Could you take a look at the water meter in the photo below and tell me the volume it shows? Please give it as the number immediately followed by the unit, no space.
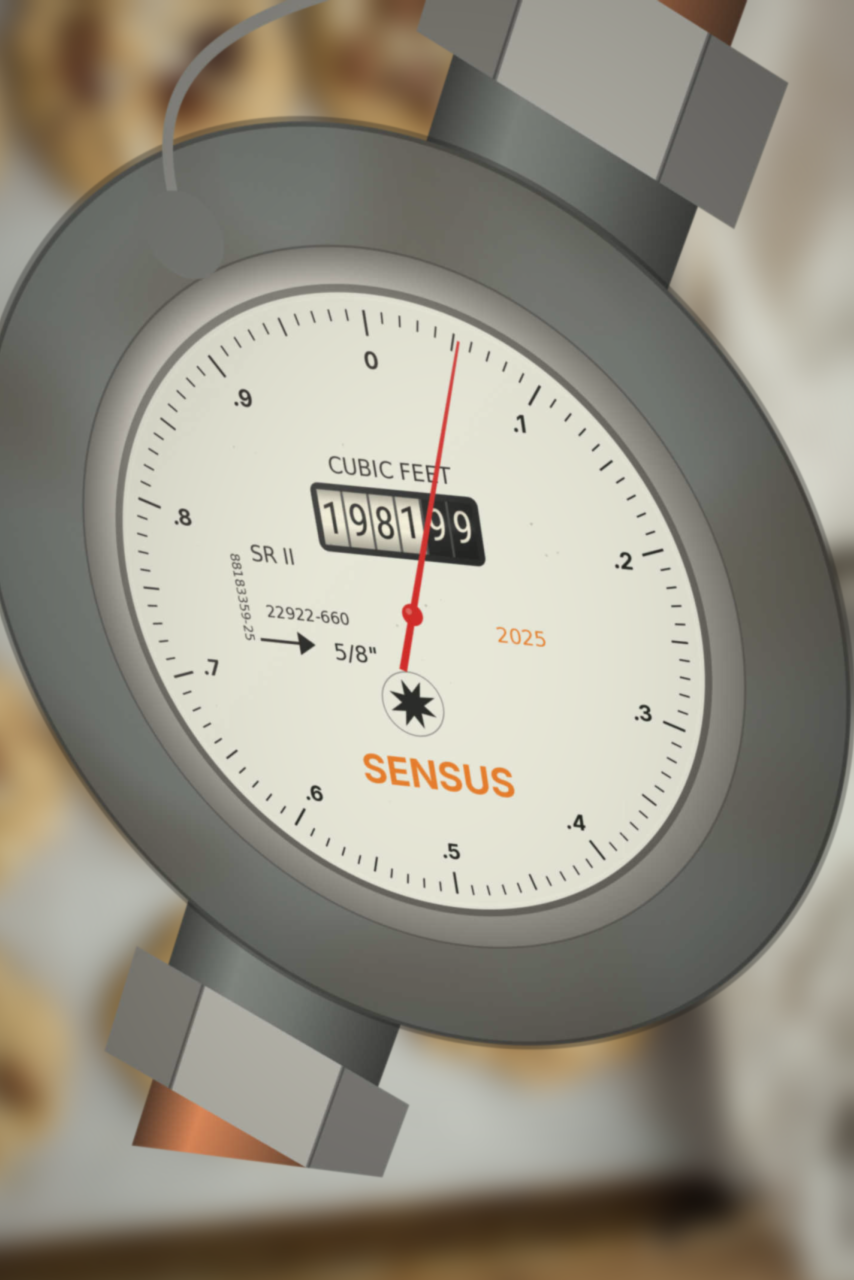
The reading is 198199.05ft³
